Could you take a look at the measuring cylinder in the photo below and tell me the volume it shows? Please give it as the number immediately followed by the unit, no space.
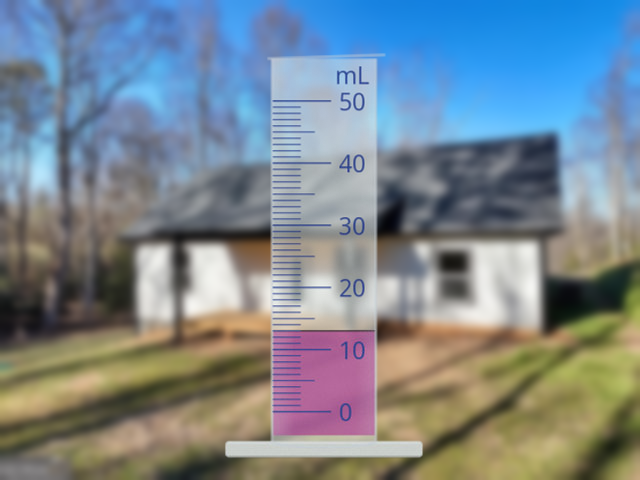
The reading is 13mL
